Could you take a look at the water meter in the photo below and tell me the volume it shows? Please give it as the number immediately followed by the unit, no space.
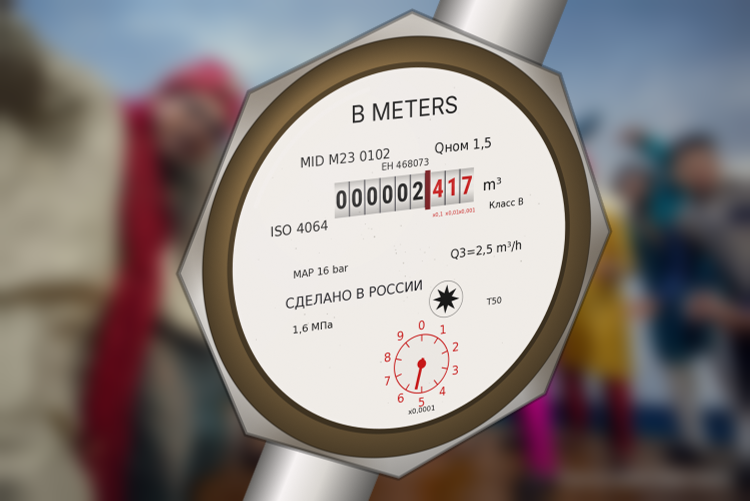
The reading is 2.4175m³
